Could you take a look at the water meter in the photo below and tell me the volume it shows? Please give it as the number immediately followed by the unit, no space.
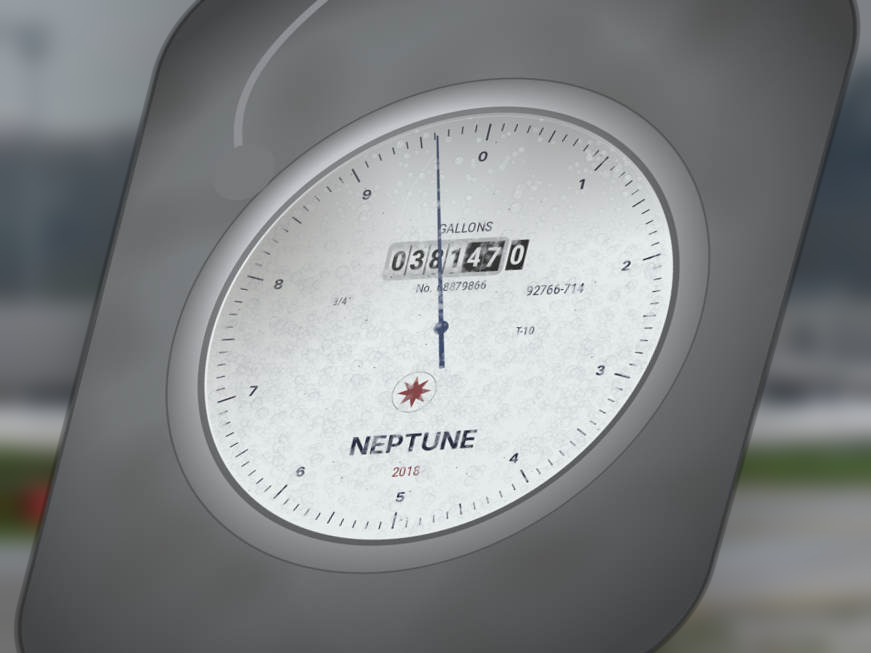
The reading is 381469.6gal
